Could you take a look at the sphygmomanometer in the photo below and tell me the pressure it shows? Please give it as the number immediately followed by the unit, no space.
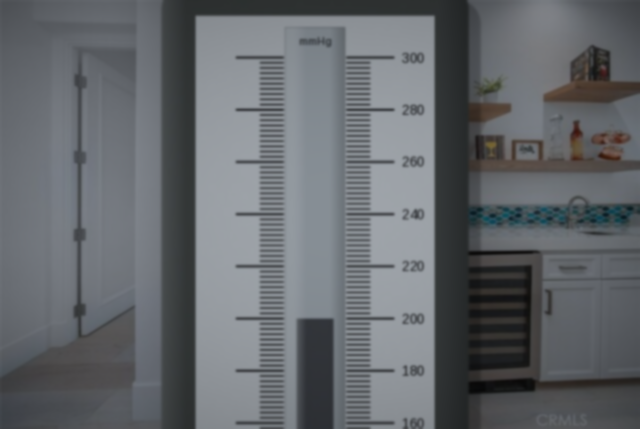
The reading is 200mmHg
